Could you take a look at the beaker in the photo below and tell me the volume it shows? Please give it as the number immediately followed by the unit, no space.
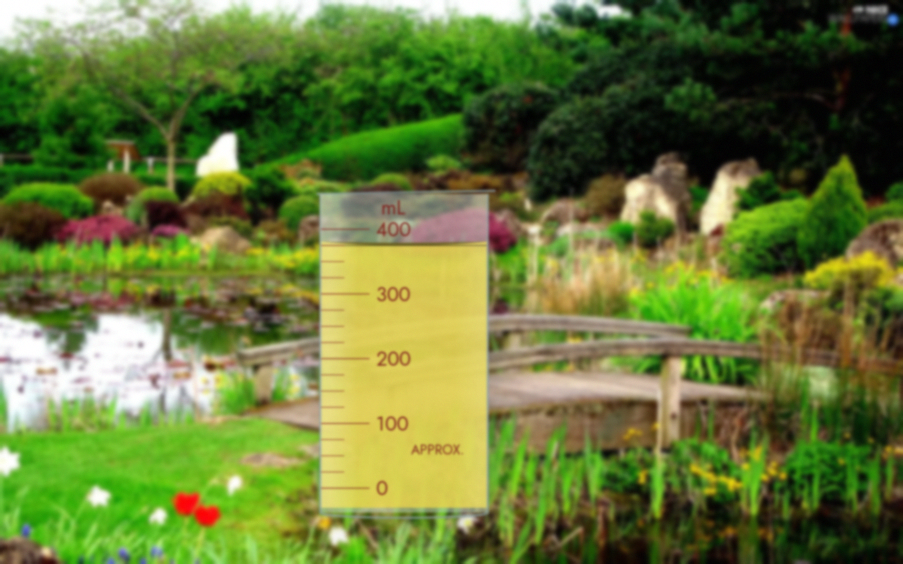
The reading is 375mL
